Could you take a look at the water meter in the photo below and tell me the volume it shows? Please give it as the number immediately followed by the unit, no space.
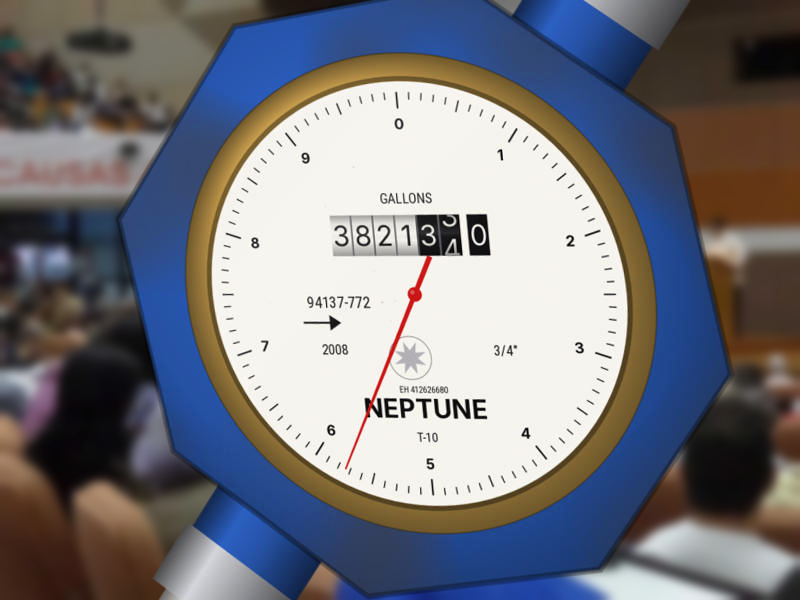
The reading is 3821335.7gal
